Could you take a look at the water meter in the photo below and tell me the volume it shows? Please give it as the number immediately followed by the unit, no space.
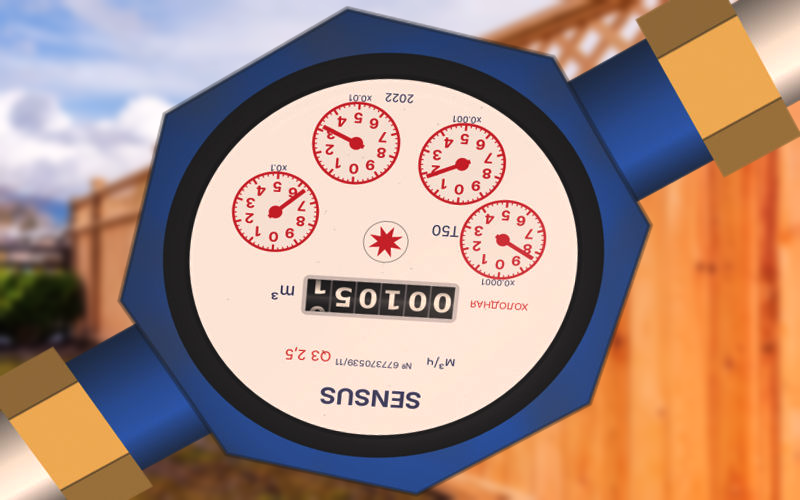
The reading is 1050.6318m³
